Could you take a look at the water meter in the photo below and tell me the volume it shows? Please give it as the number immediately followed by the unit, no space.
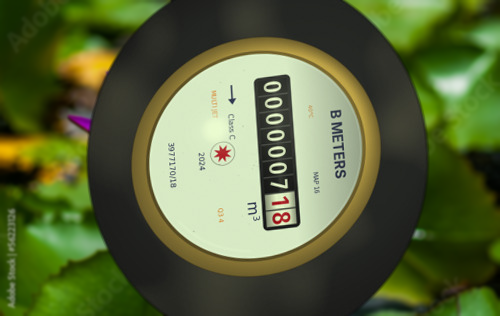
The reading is 7.18m³
